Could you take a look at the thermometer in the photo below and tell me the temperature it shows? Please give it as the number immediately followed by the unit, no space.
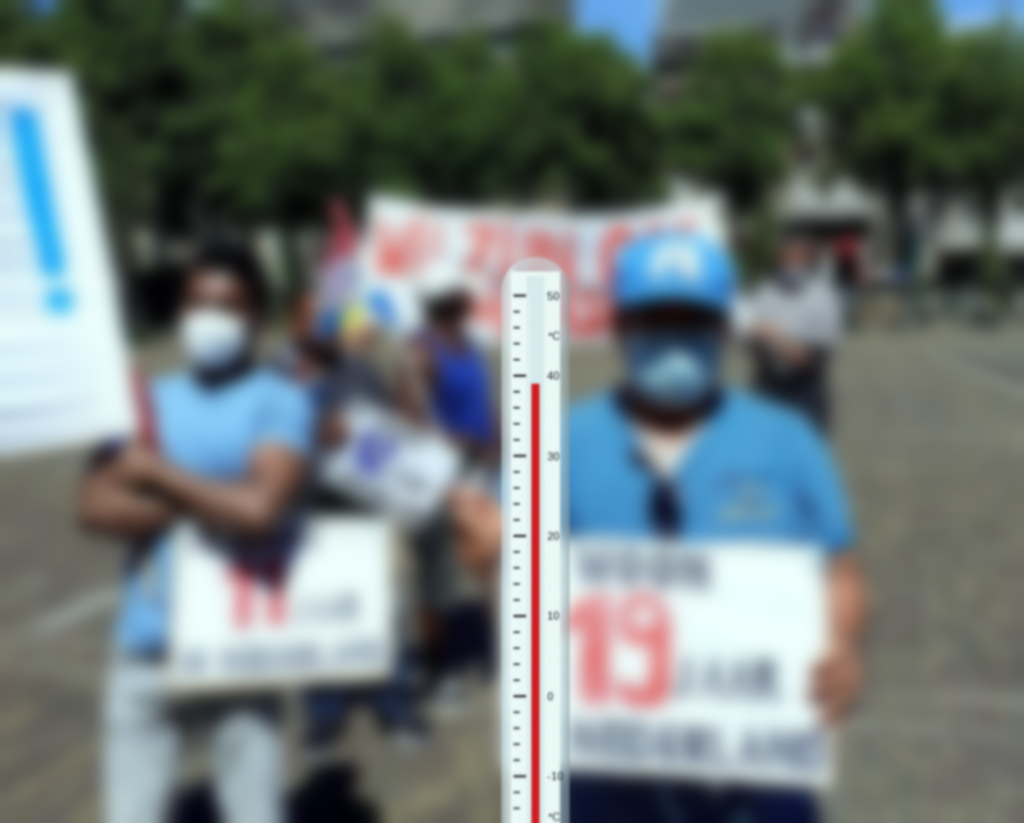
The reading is 39°C
